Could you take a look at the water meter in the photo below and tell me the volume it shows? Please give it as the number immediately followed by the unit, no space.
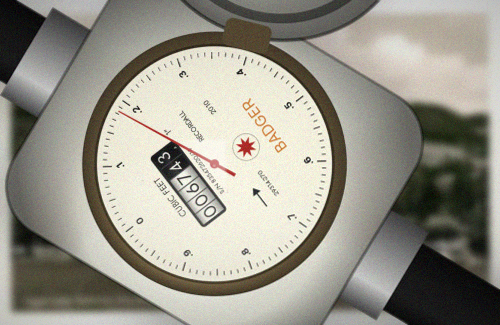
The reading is 6743.18ft³
